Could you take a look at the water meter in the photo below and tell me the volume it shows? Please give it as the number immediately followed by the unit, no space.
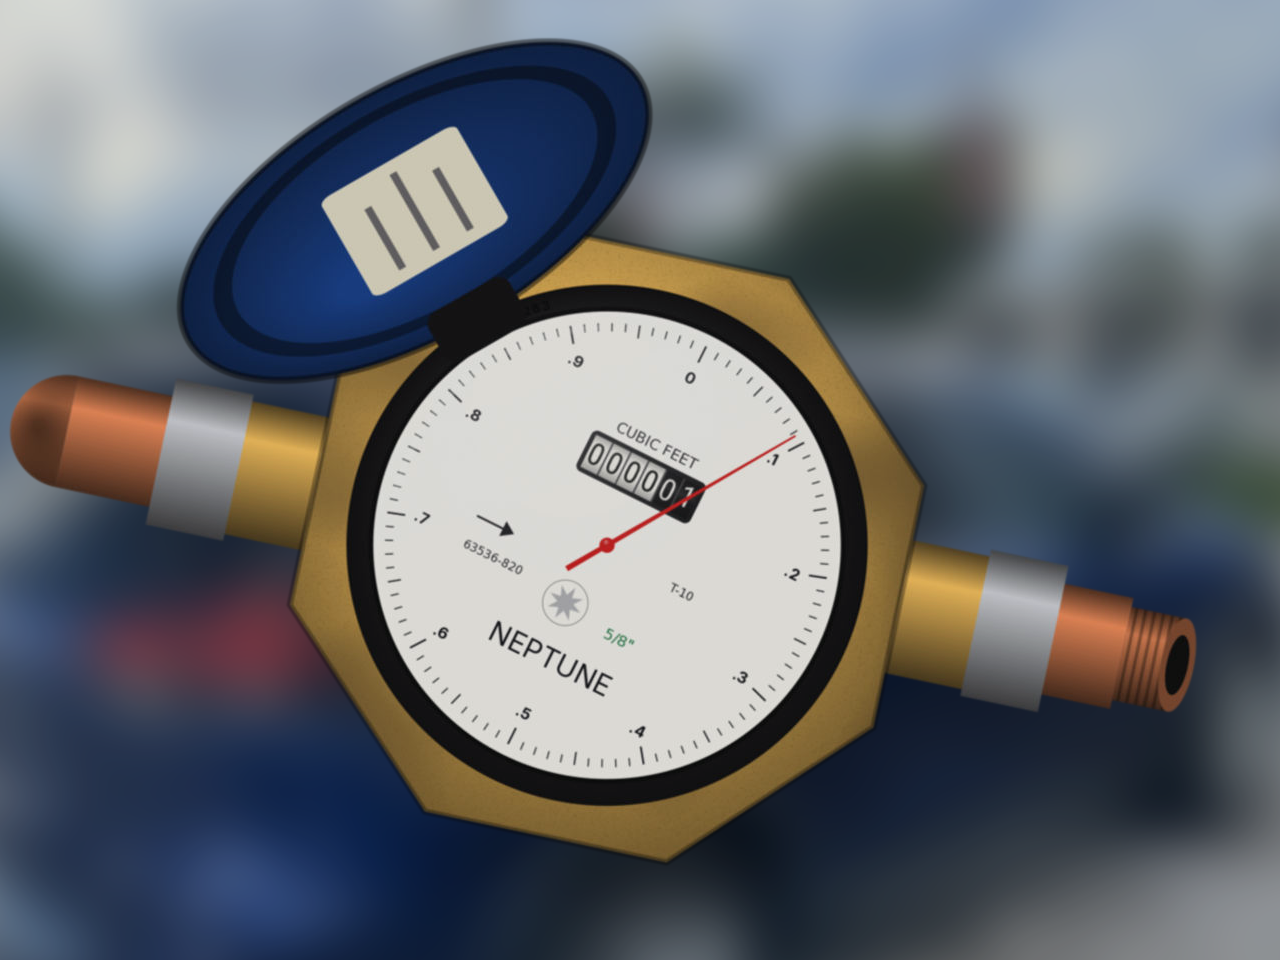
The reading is 1.09ft³
